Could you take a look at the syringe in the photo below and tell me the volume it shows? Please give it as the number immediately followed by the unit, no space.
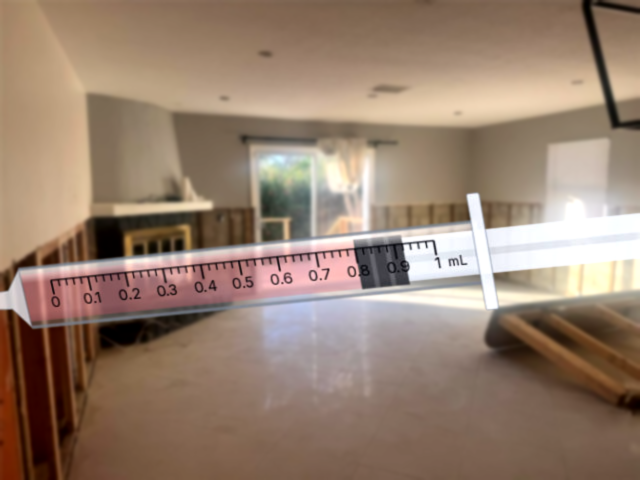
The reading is 0.8mL
